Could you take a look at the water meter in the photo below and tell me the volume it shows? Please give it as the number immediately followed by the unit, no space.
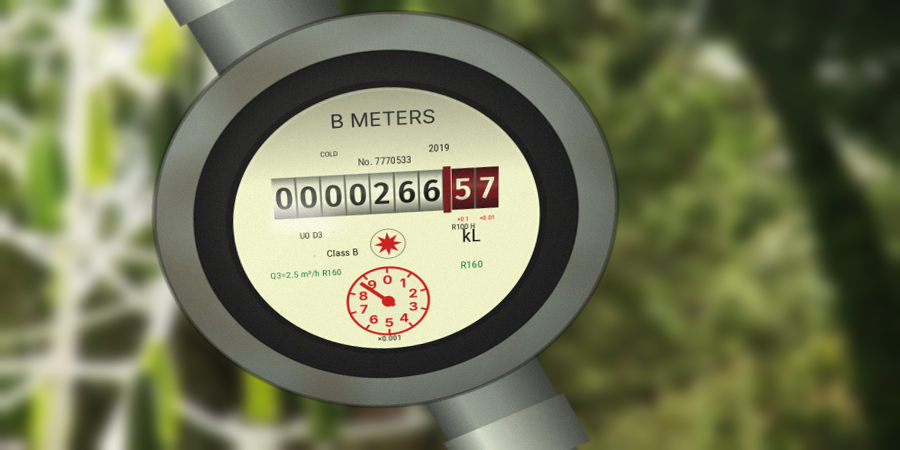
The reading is 266.578kL
